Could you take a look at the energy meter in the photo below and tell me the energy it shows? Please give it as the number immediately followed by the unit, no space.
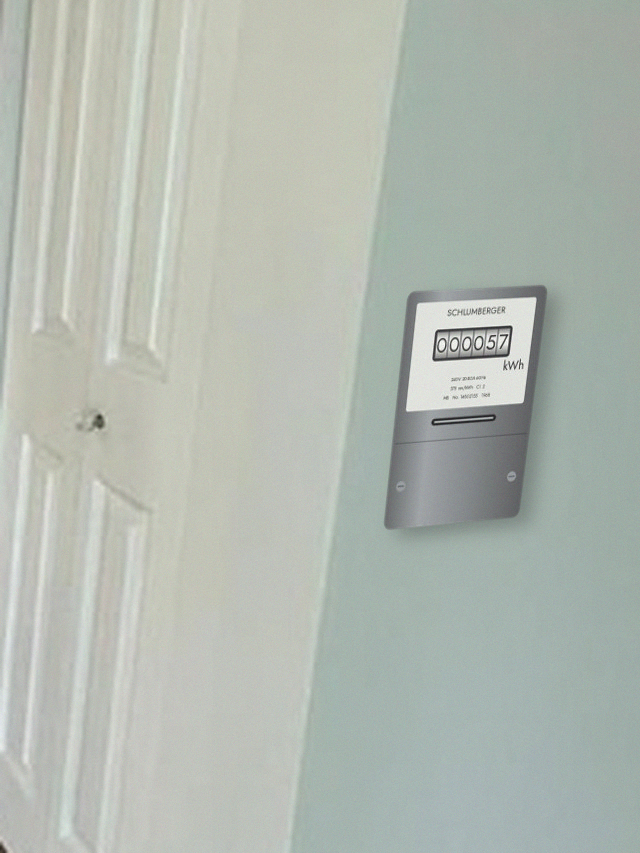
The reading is 57kWh
